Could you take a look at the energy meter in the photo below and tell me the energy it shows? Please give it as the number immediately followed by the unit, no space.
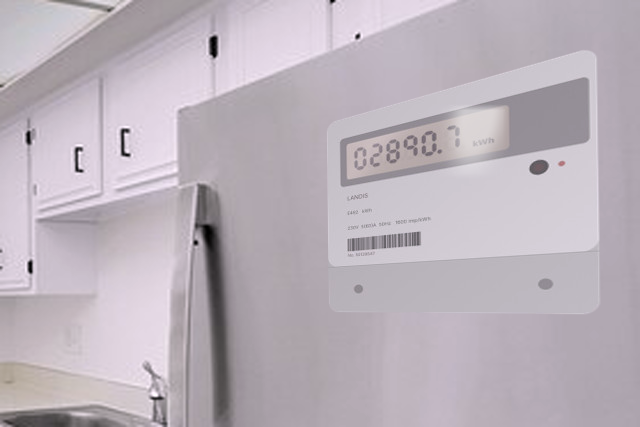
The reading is 2890.7kWh
